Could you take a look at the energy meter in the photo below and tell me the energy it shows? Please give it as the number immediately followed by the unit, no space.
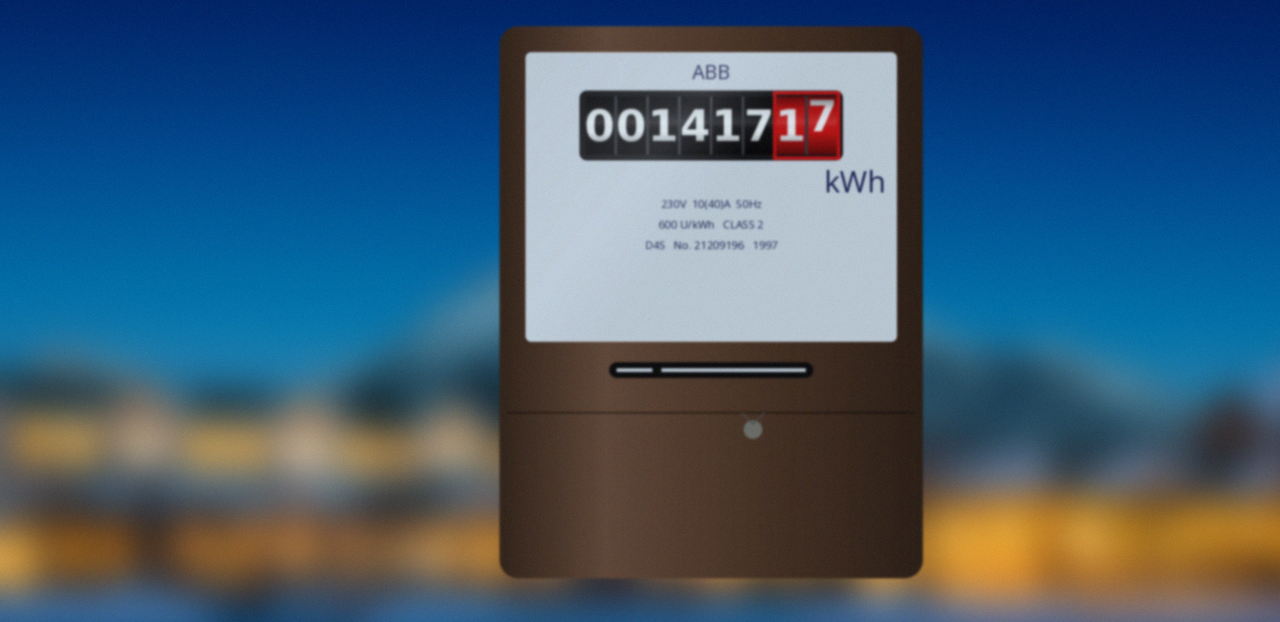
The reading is 1417.17kWh
